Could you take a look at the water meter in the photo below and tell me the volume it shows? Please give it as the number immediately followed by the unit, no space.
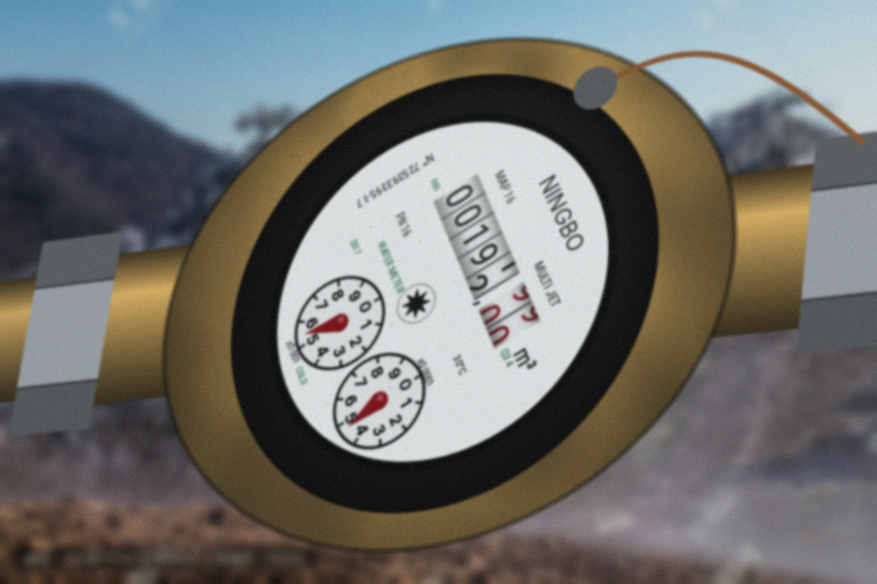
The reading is 191.9954m³
